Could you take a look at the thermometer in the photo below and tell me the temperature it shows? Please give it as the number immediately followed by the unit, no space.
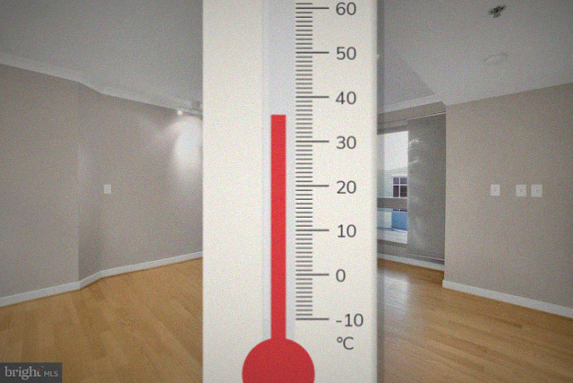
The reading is 36°C
